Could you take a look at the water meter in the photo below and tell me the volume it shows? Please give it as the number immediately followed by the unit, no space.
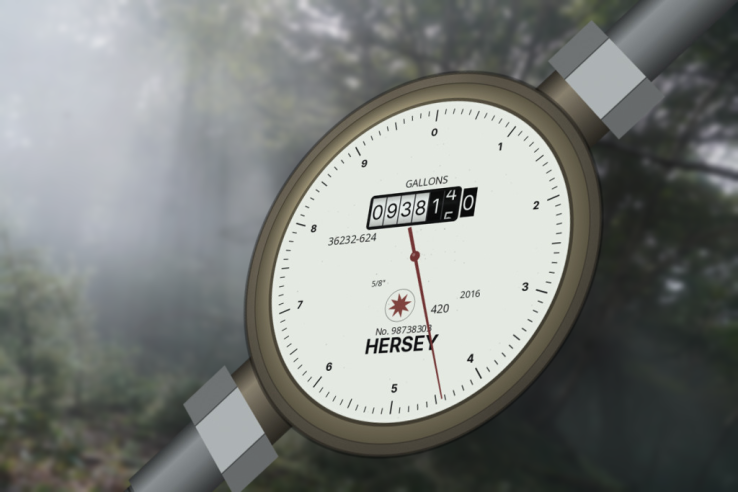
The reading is 938144.4gal
